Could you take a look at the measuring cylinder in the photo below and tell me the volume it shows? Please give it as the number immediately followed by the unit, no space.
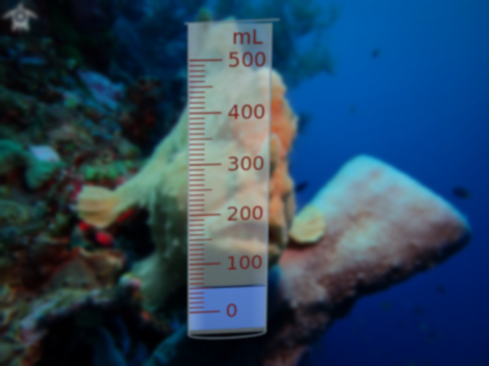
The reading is 50mL
